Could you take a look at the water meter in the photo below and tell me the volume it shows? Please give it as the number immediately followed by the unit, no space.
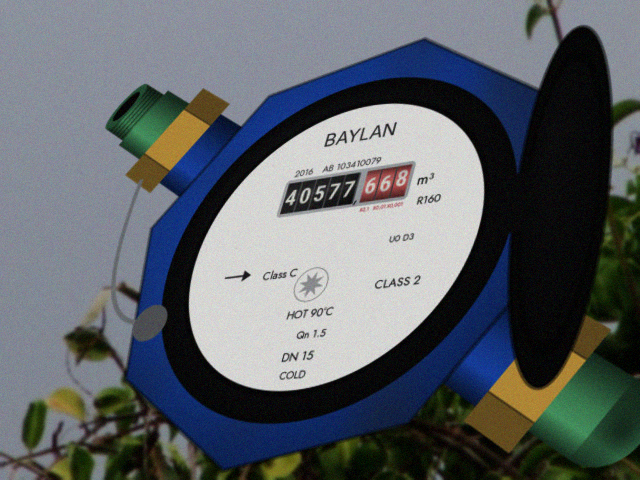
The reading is 40577.668m³
